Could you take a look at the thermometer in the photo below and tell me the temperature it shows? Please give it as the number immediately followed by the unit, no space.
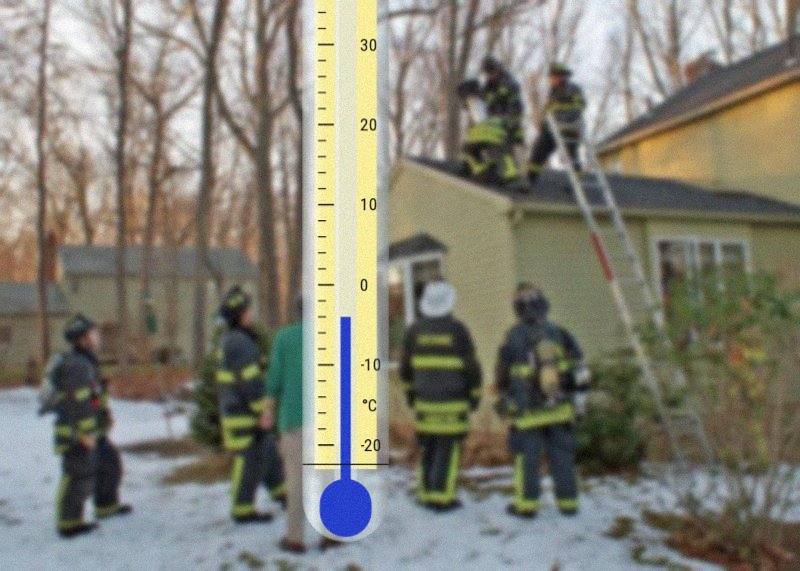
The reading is -4°C
